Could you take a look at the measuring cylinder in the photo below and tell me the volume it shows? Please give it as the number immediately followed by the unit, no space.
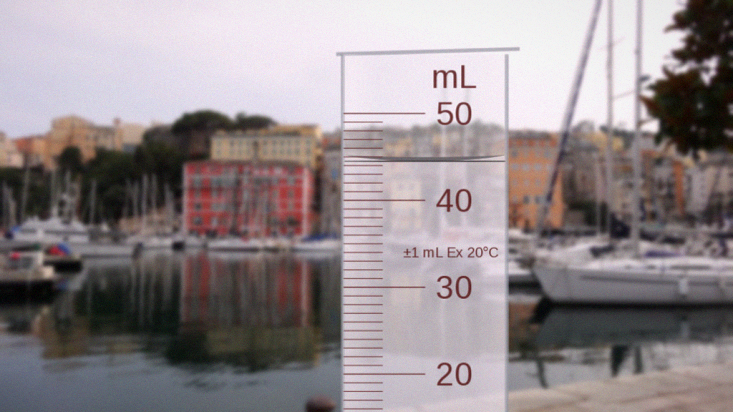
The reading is 44.5mL
